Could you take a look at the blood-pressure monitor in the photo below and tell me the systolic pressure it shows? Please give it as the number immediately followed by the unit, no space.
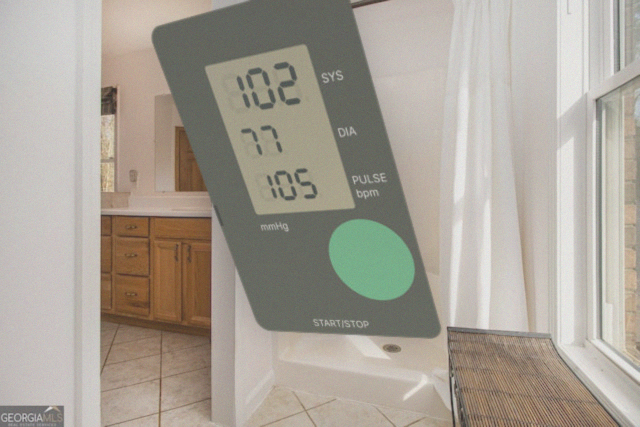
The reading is 102mmHg
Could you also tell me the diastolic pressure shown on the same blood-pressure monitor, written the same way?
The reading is 77mmHg
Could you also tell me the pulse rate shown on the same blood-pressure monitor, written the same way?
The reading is 105bpm
